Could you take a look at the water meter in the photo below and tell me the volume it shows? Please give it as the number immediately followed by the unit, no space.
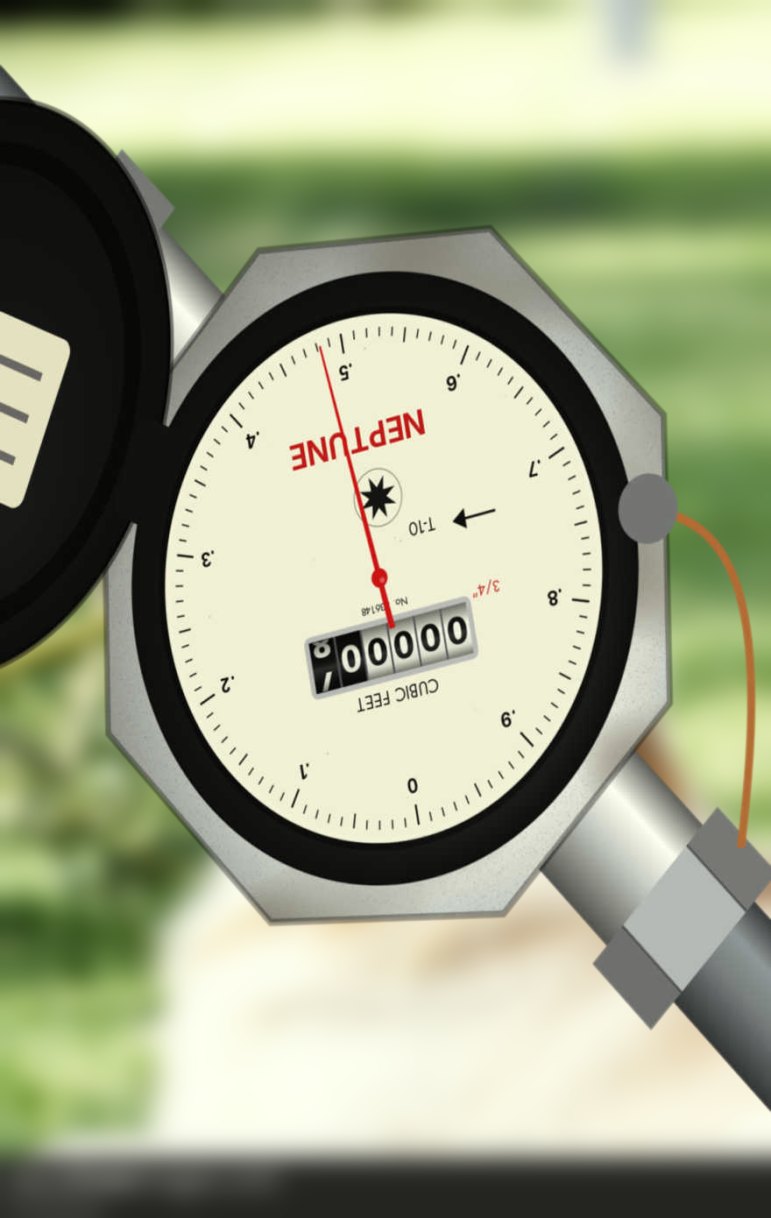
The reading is 7.48ft³
